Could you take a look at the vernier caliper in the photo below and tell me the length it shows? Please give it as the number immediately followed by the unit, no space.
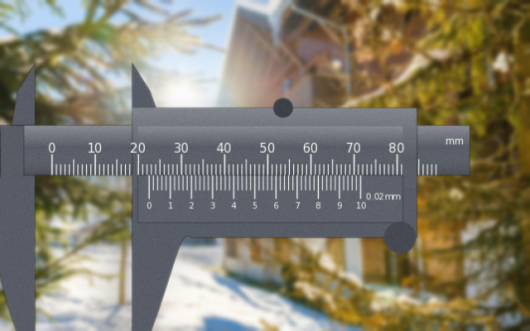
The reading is 22.5mm
